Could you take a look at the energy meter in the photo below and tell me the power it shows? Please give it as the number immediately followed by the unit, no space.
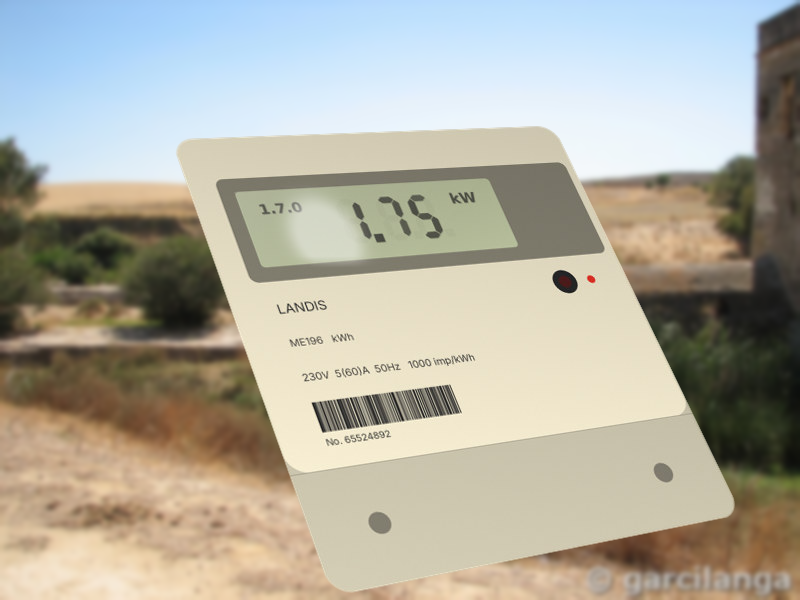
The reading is 1.75kW
